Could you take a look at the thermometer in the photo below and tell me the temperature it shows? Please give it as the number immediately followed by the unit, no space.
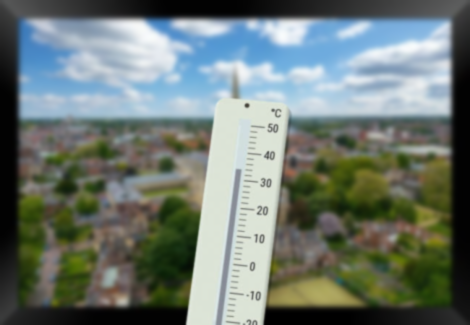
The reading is 34°C
